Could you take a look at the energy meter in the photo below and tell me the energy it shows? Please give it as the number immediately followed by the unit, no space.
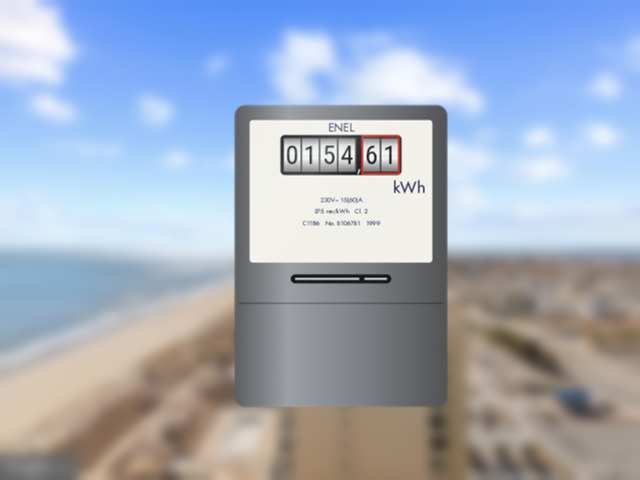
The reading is 154.61kWh
